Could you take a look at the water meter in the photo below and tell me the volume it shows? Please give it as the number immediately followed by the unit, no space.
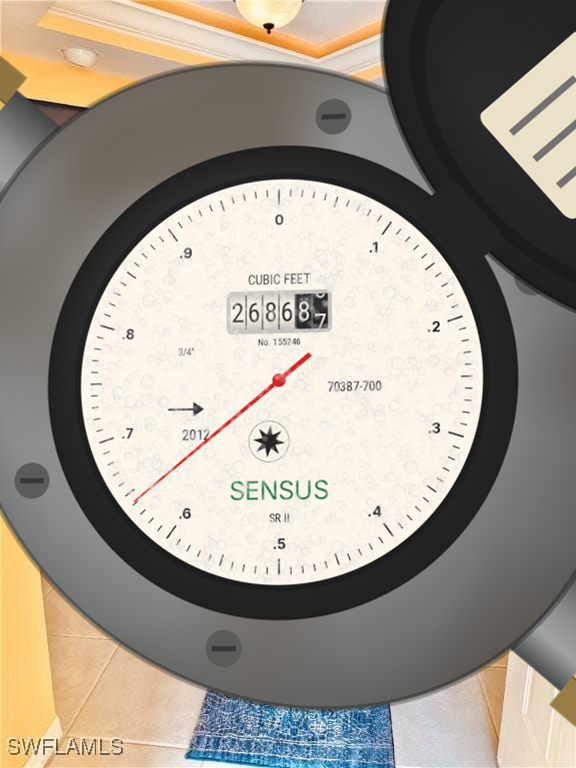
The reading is 268686.64ft³
